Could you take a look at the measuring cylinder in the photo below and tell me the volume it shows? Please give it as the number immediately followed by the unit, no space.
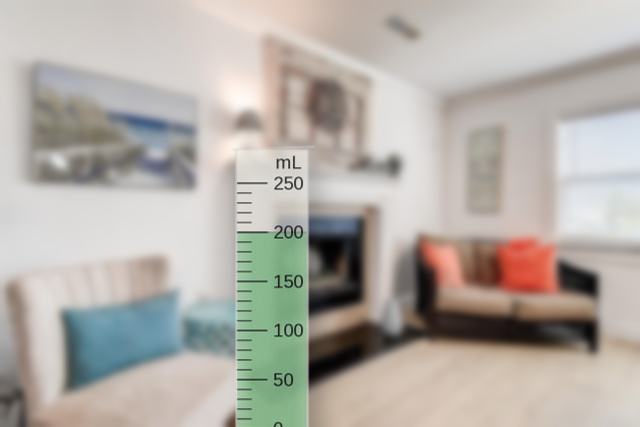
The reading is 200mL
